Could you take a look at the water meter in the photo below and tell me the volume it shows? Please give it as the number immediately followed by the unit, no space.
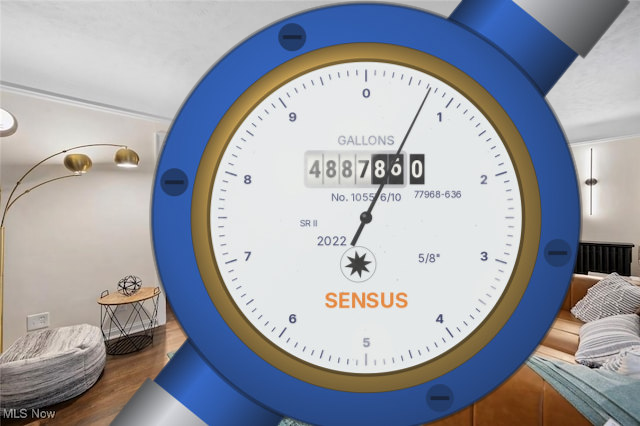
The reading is 4887860.7gal
